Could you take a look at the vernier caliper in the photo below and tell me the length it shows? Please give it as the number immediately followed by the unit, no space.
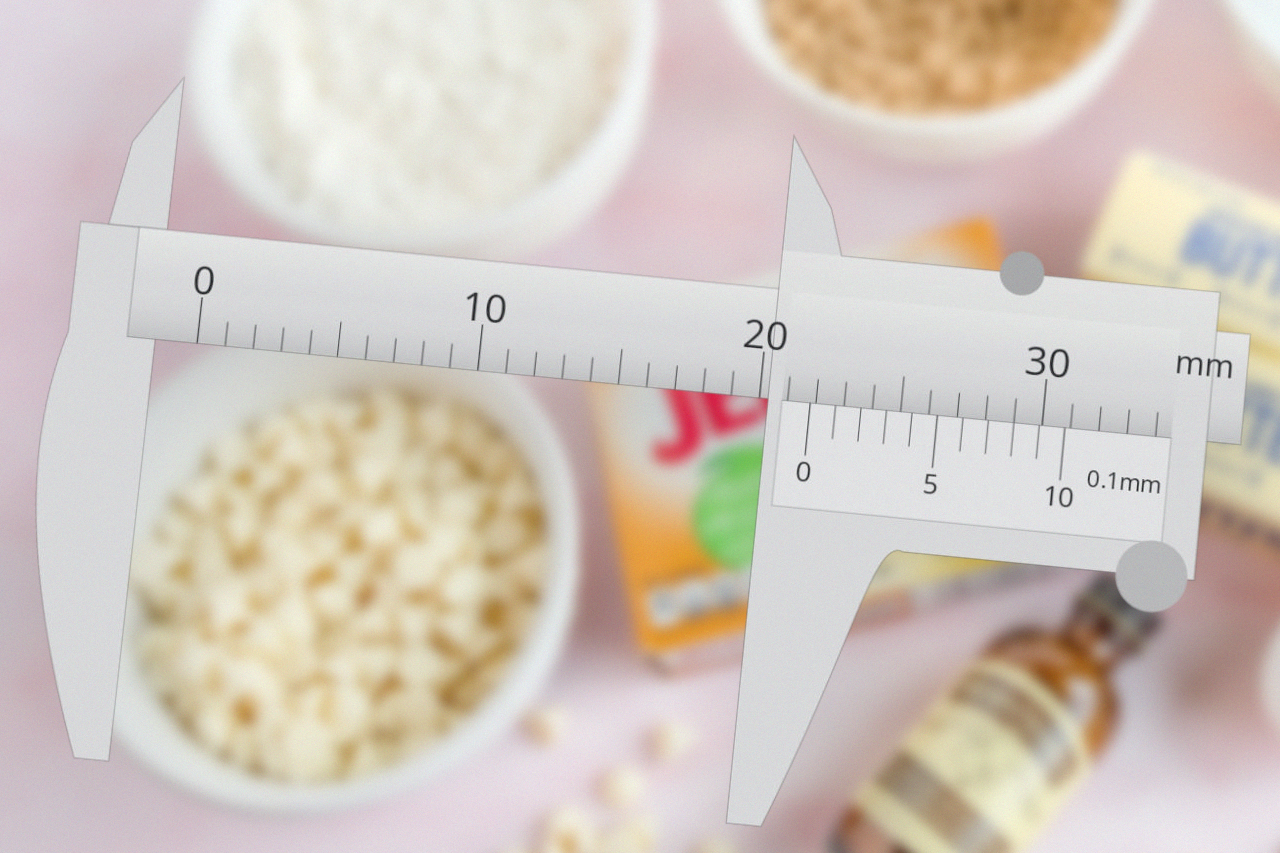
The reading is 21.8mm
